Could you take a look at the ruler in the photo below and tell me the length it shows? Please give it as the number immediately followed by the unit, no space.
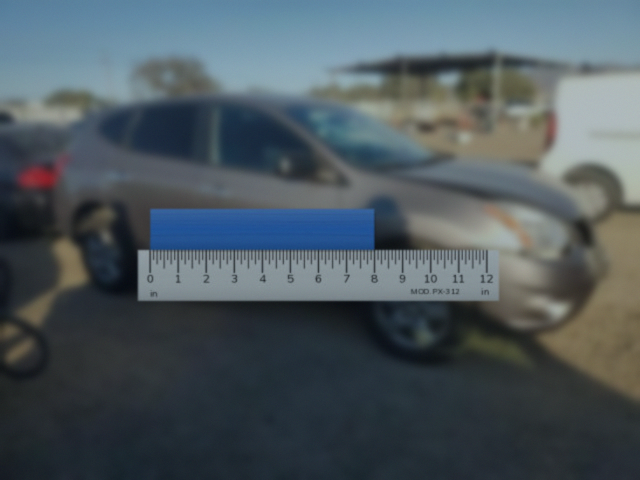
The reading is 8in
